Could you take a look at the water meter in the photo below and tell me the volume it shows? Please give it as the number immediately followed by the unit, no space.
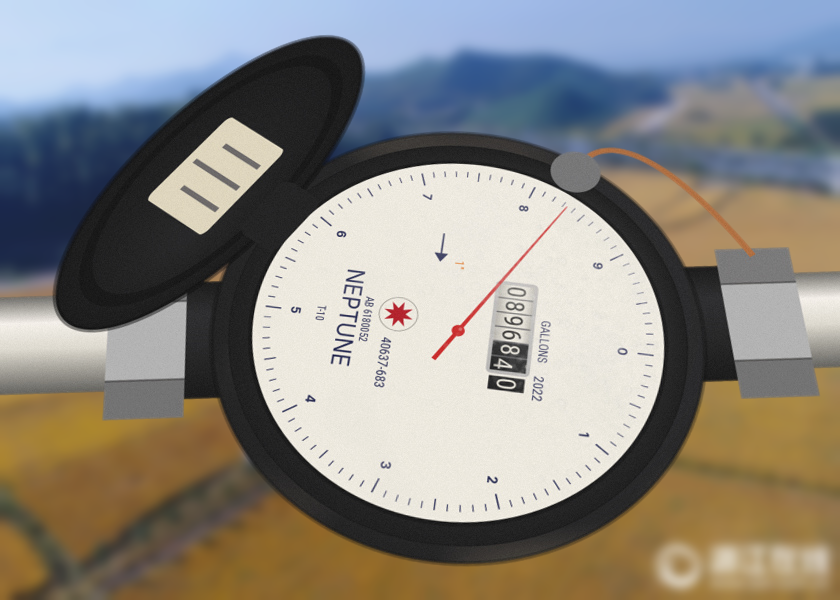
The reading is 896838.3gal
